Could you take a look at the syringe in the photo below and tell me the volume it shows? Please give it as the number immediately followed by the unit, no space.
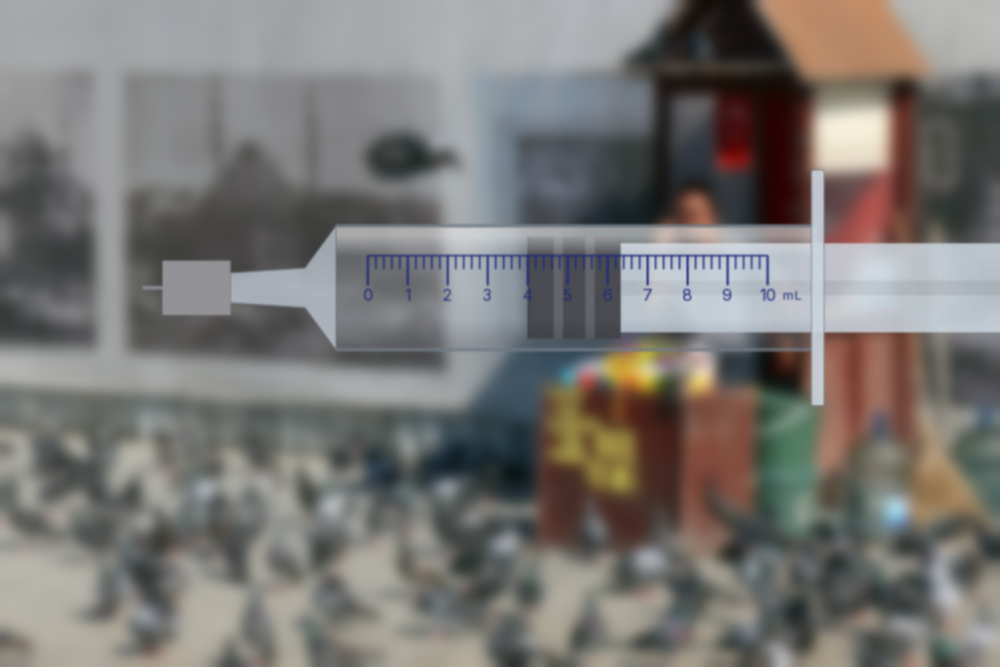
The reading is 4mL
